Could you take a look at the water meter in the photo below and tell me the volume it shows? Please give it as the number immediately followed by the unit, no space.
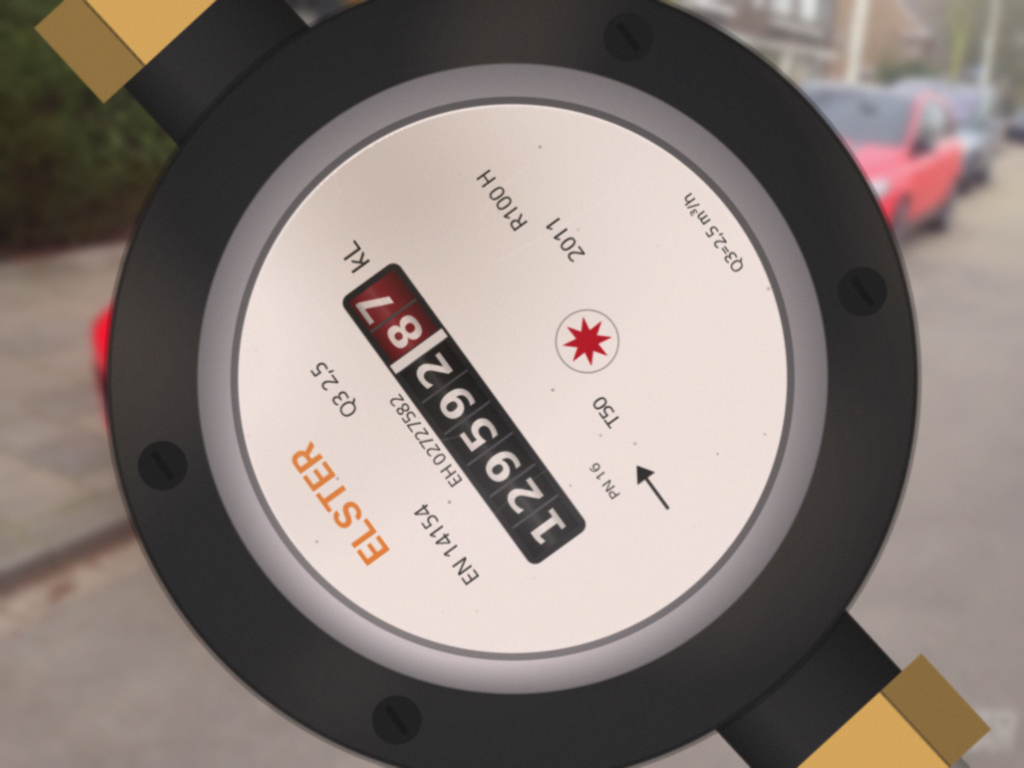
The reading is 129592.87kL
